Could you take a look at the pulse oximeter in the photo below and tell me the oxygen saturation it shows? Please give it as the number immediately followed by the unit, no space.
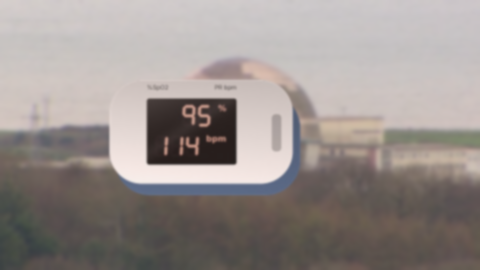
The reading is 95%
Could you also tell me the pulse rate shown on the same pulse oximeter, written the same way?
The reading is 114bpm
